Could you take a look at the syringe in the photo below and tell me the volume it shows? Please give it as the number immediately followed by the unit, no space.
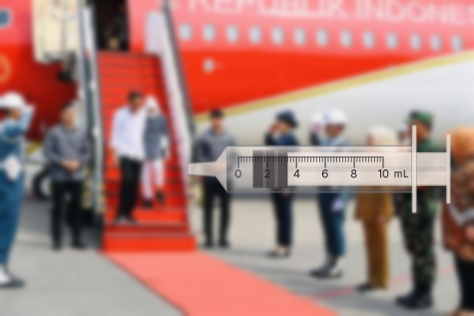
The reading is 1mL
